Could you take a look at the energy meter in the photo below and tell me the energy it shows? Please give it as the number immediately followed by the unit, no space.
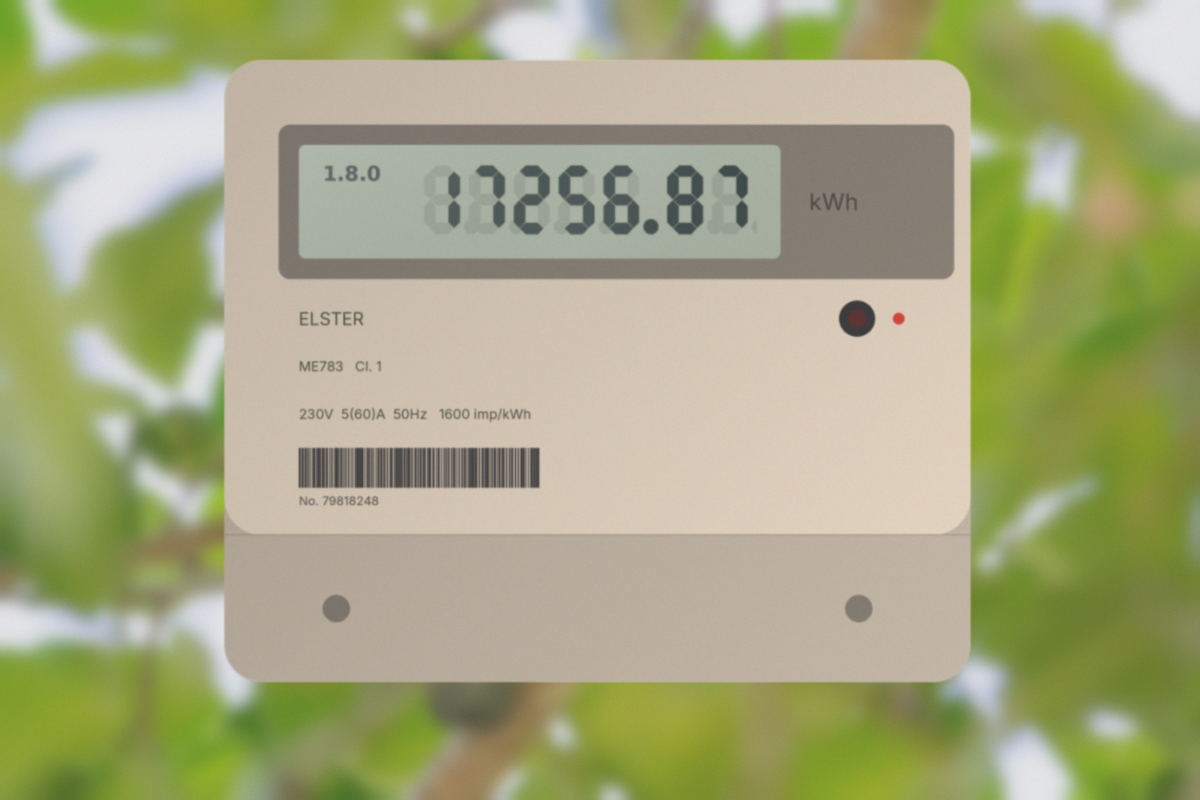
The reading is 17256.87kWh
